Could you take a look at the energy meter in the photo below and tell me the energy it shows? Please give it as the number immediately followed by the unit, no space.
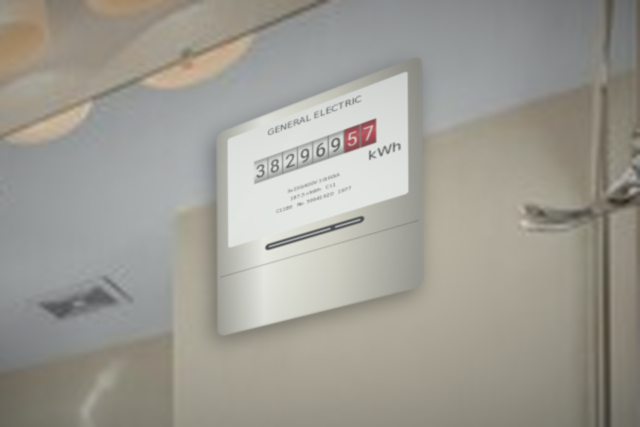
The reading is 382969.57kWh
